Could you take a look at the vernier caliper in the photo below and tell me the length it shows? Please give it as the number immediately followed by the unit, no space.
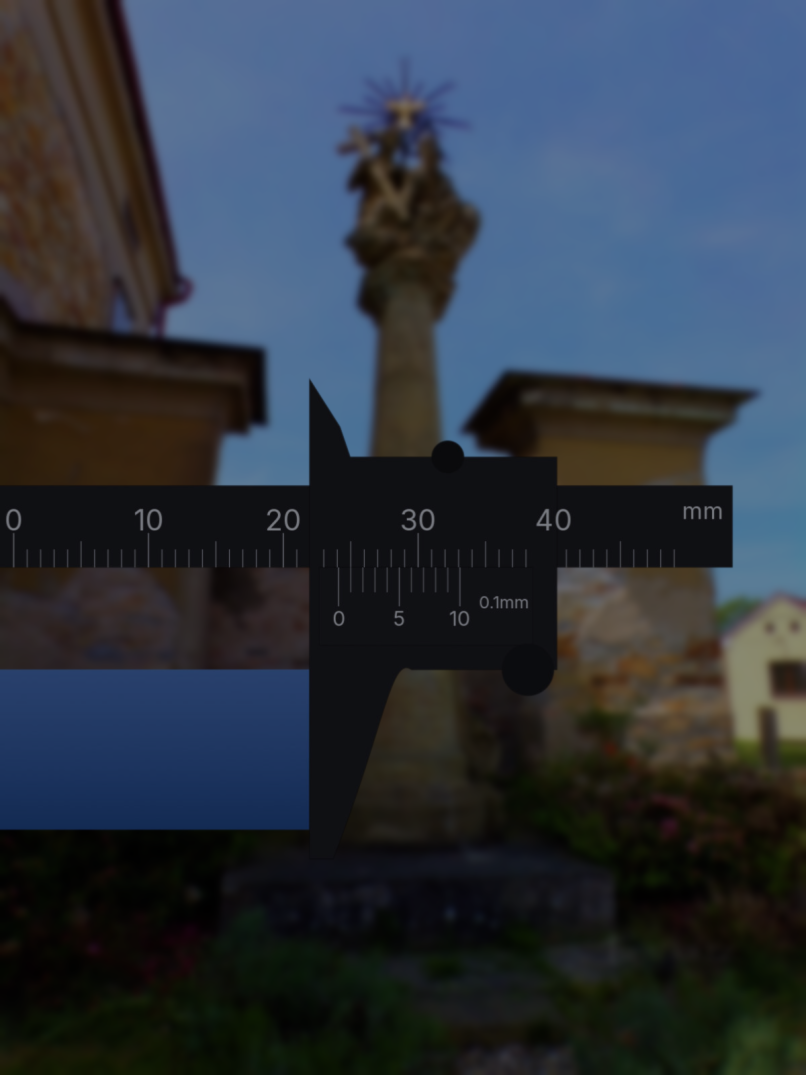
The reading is 24.1mm
